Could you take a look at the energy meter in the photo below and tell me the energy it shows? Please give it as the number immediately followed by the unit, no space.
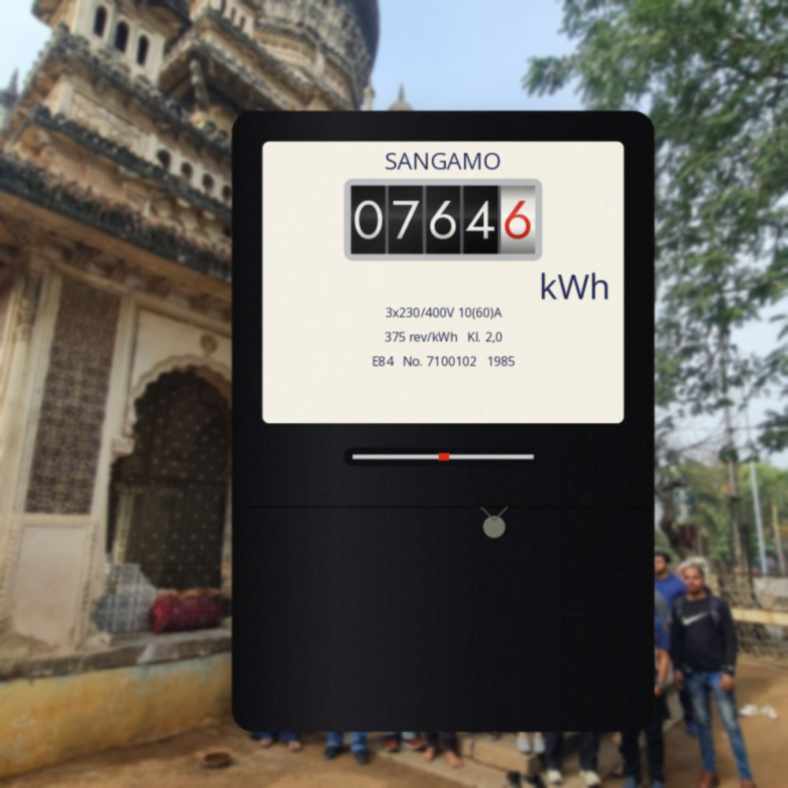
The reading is 764.6kWh
